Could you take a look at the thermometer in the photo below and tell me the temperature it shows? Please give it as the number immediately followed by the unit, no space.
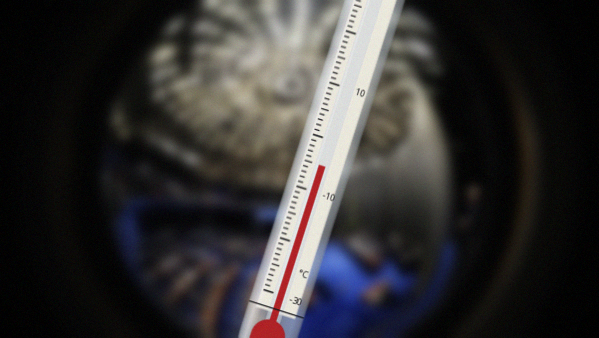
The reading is -5°C
